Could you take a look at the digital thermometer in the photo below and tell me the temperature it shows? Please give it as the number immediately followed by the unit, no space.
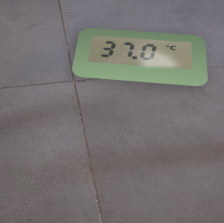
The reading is 37.0°C
